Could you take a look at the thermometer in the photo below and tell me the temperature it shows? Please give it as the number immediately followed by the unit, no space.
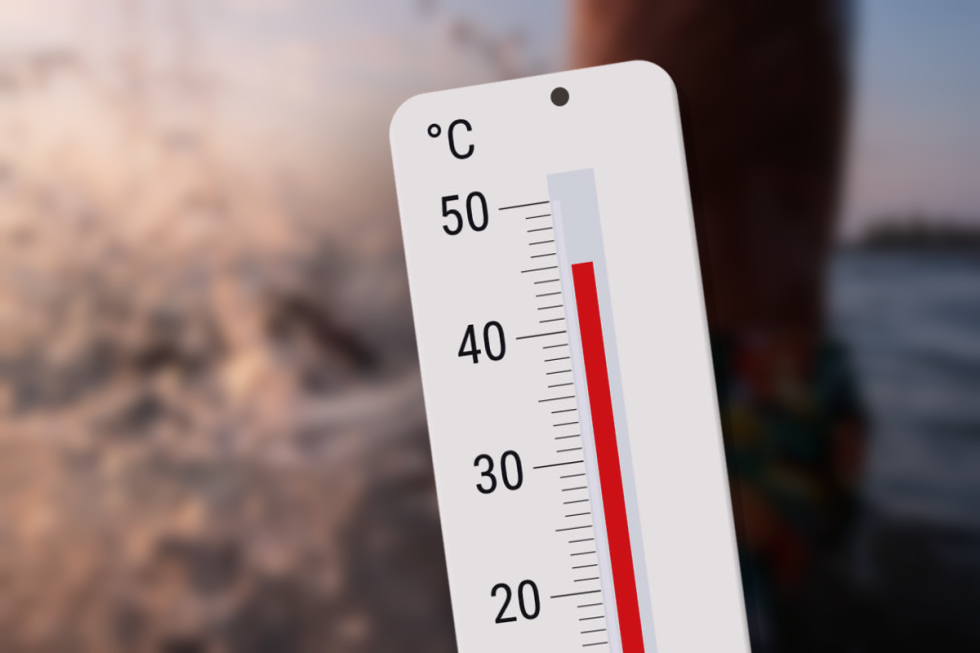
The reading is 45°C
